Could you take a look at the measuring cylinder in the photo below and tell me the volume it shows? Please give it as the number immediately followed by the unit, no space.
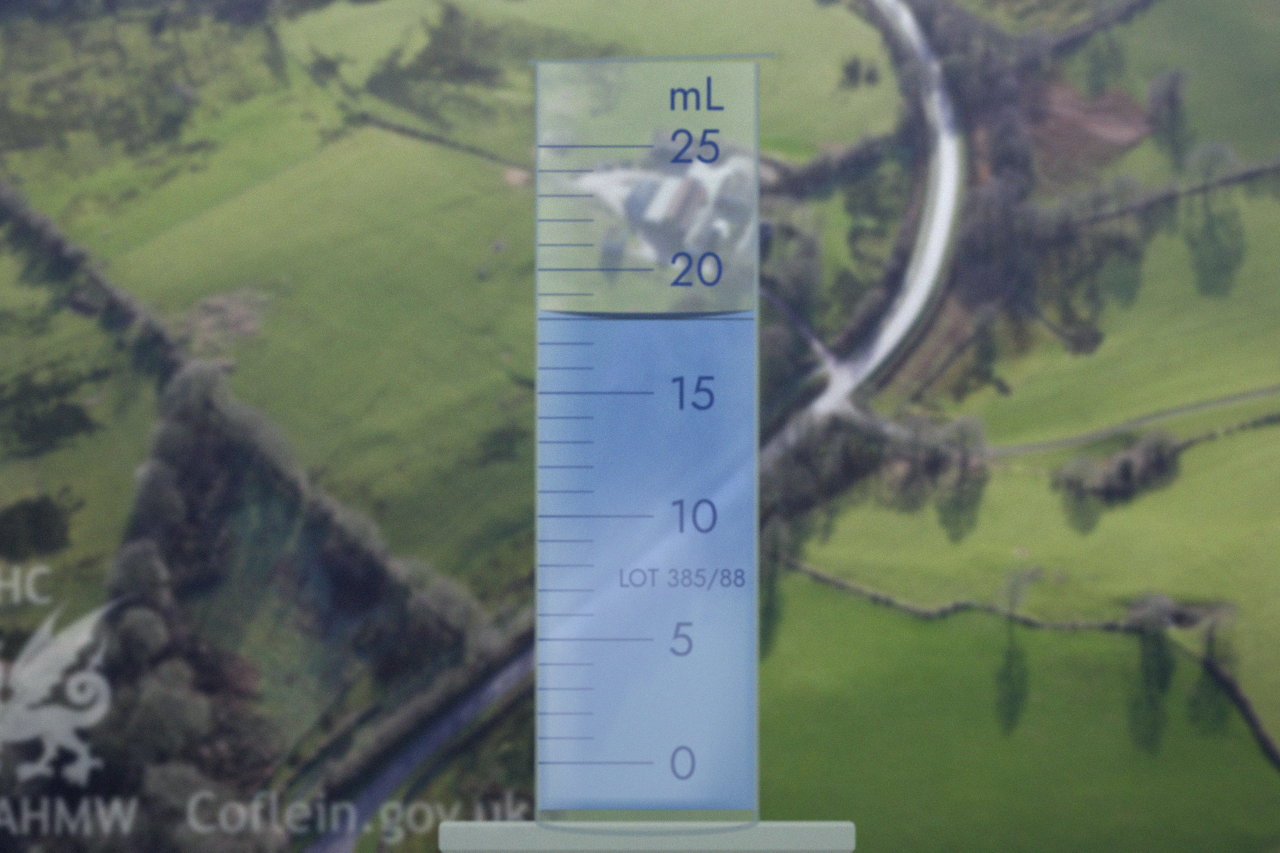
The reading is 18mL
